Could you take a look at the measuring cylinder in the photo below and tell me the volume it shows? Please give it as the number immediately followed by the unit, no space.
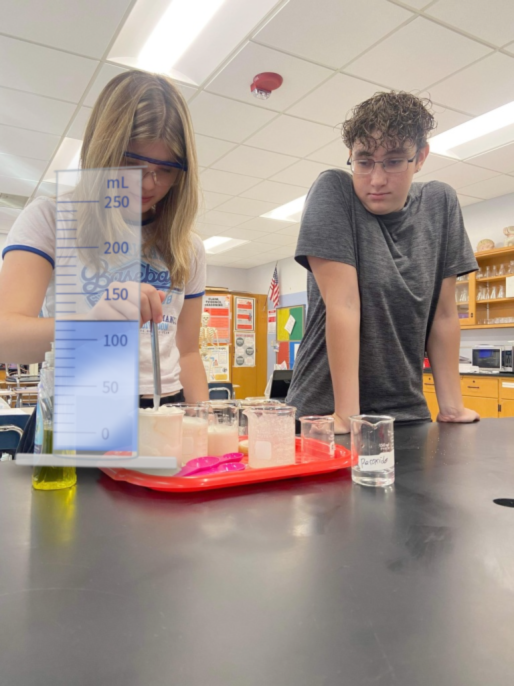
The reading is 120mL
